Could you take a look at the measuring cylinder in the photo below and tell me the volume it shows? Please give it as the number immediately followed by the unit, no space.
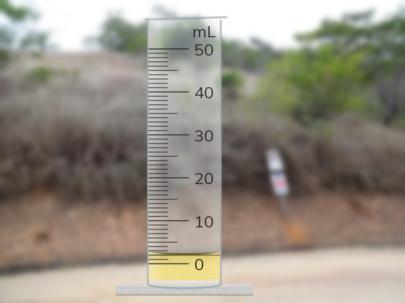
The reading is 2mL
